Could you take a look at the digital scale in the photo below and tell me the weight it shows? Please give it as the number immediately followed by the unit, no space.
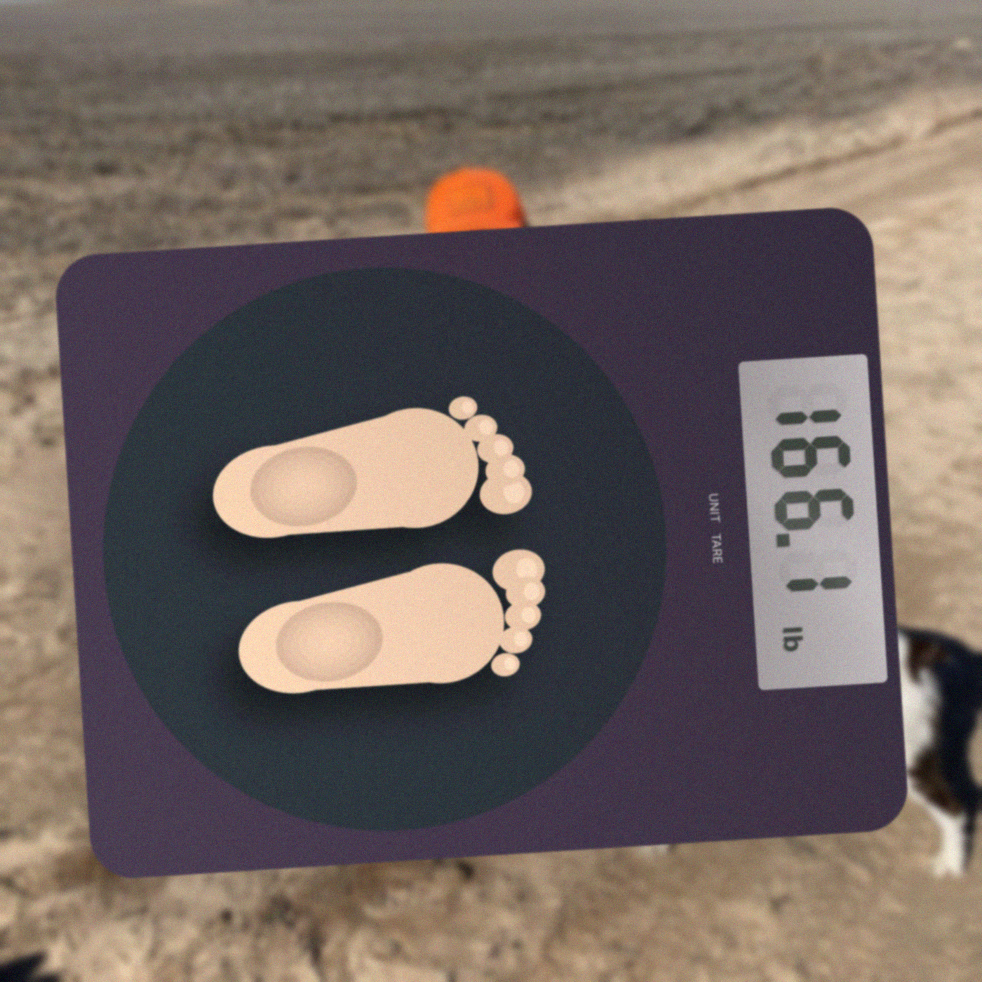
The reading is 166.1lb
